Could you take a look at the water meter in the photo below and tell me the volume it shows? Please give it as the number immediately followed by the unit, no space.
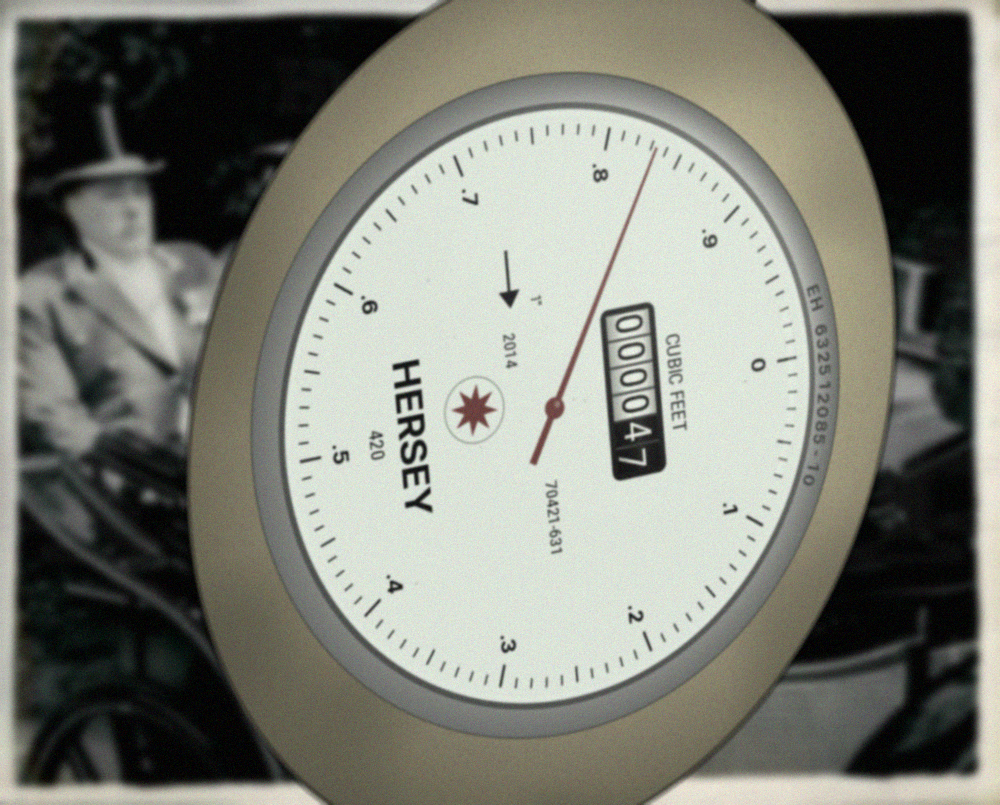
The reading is 46.83ft³
